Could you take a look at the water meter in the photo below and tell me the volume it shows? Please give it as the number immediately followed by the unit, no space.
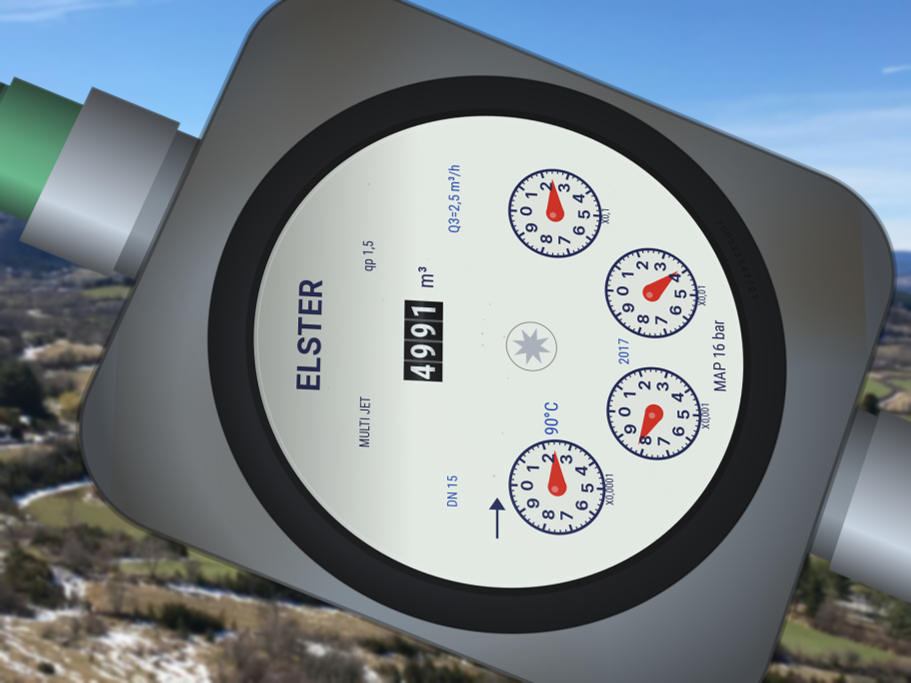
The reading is 4991.2382m³
